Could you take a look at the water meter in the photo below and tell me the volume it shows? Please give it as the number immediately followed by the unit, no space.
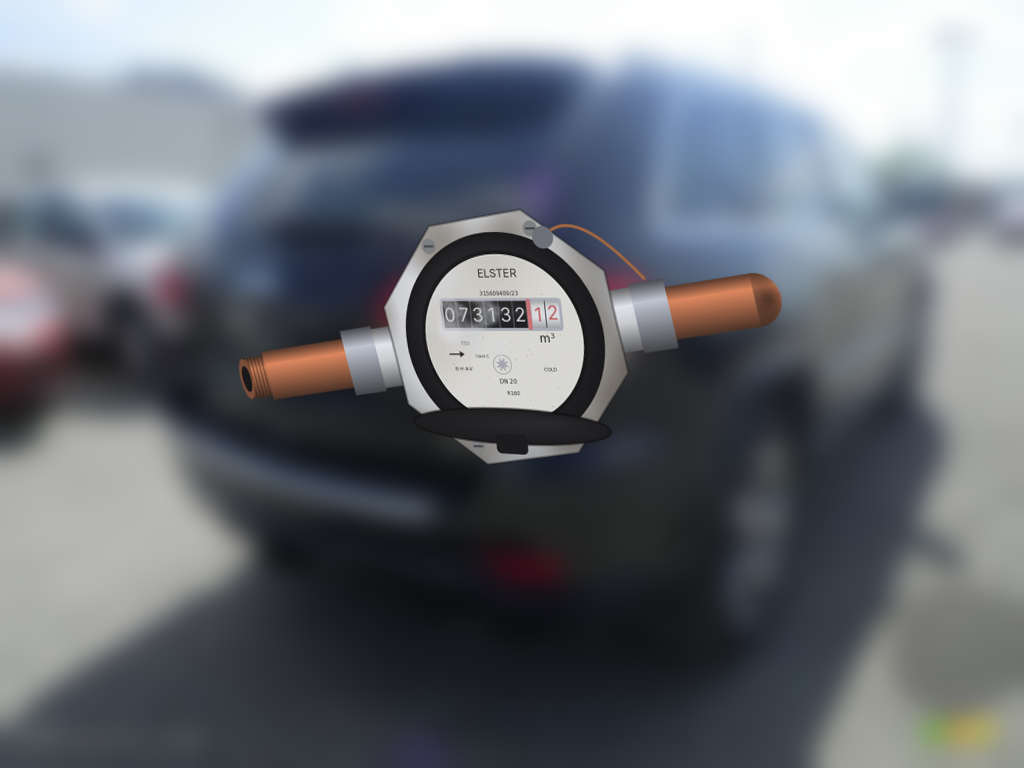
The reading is 73132.12m³
